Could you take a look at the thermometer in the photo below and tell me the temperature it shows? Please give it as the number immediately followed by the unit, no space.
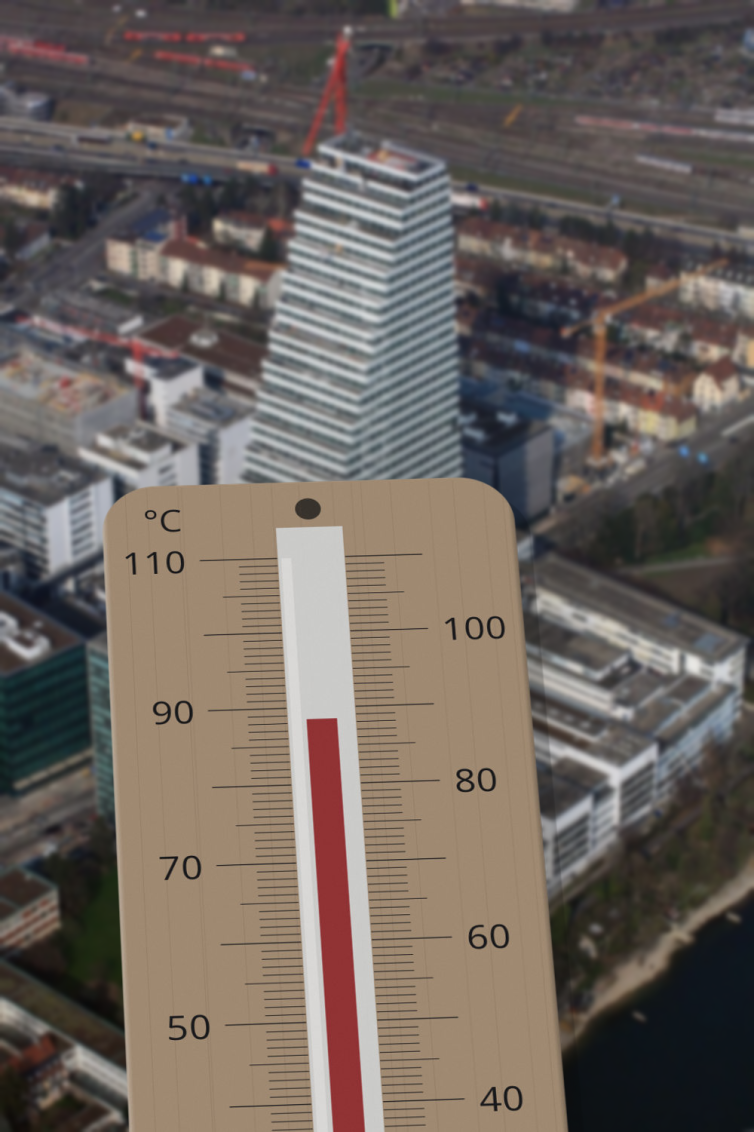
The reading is 88.5°C
